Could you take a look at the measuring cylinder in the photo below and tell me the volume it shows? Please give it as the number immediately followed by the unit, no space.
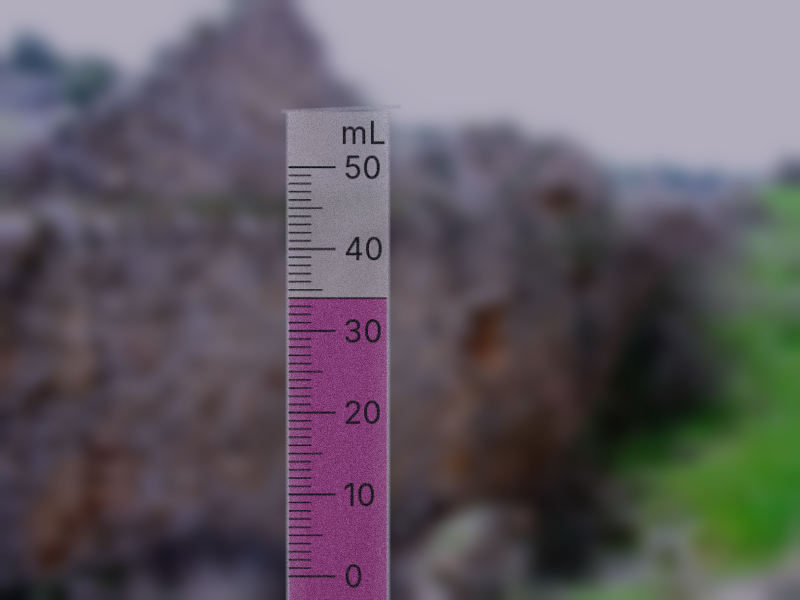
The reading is 34mL
